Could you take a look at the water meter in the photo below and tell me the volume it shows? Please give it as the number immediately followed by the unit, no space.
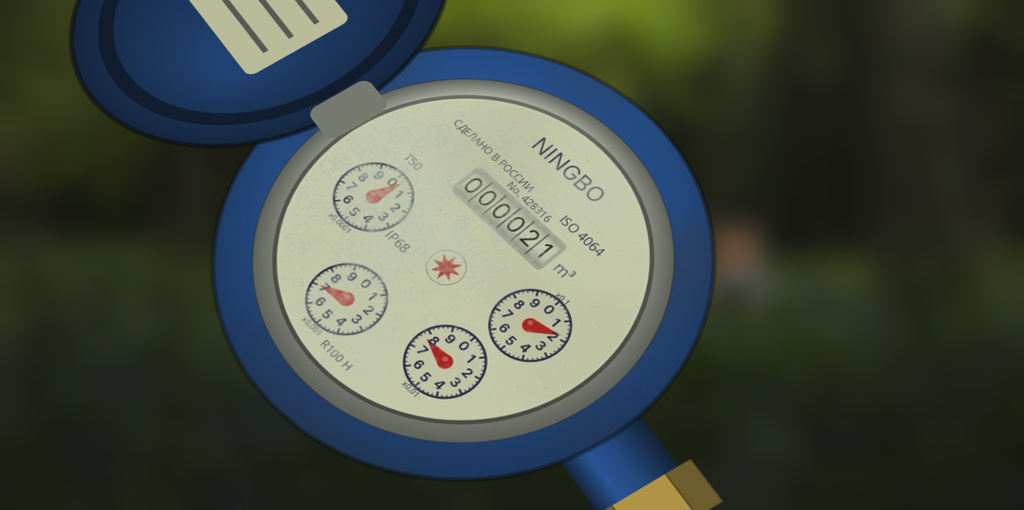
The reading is 21.1770m³
